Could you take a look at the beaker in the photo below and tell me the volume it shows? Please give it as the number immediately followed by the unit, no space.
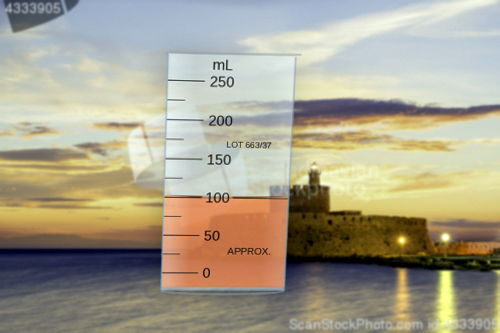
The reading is 100mL
